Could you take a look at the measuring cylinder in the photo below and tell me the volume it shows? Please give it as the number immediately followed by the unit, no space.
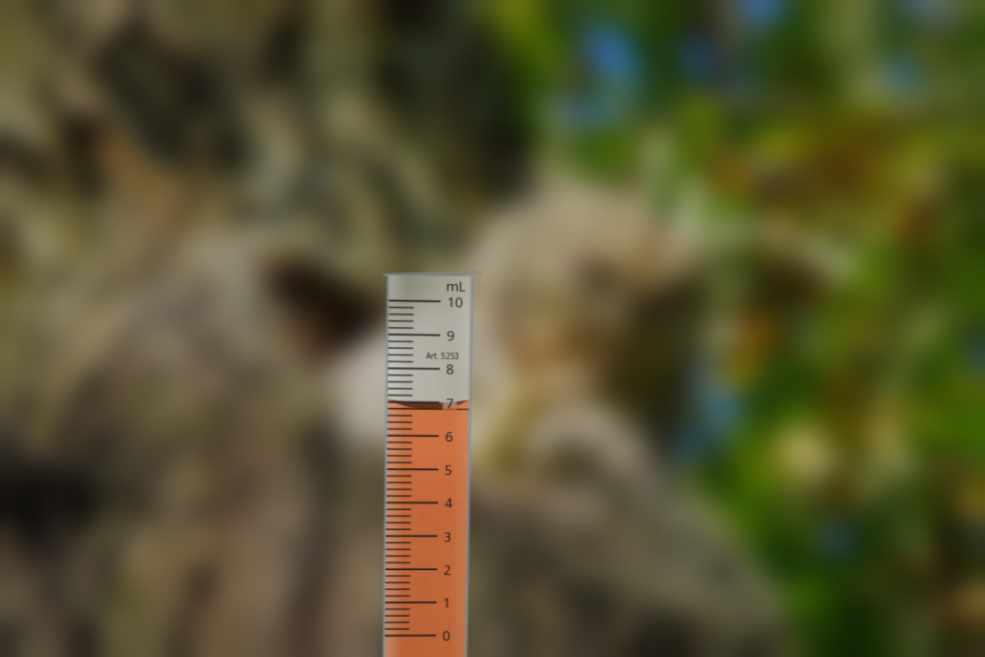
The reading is 6.8mL
